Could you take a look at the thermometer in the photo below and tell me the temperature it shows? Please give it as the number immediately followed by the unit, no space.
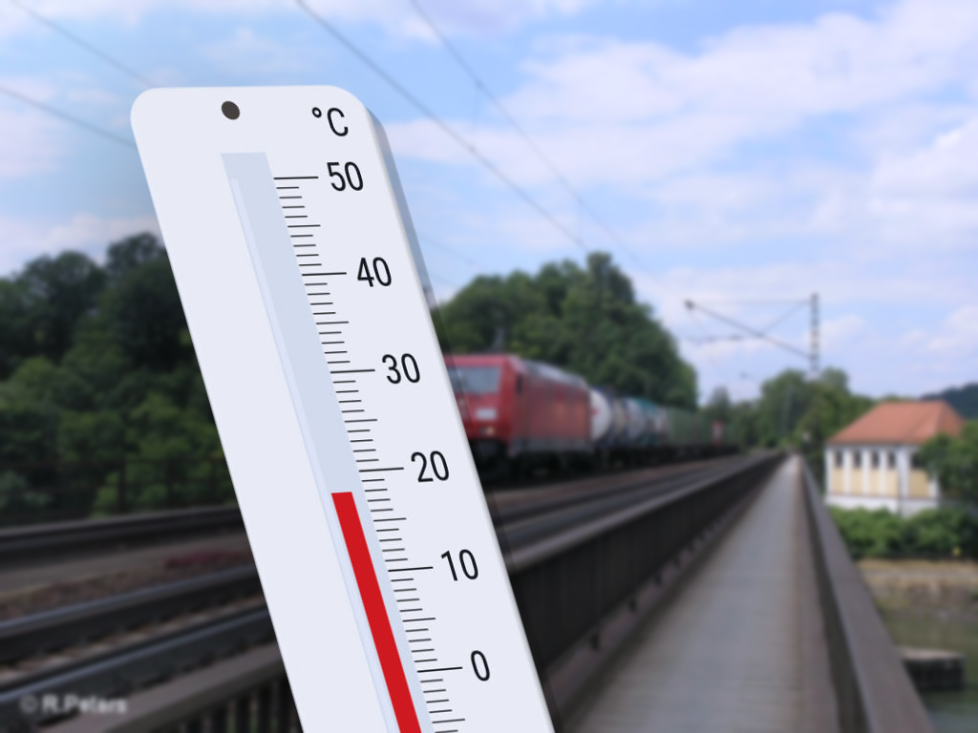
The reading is 18°C
